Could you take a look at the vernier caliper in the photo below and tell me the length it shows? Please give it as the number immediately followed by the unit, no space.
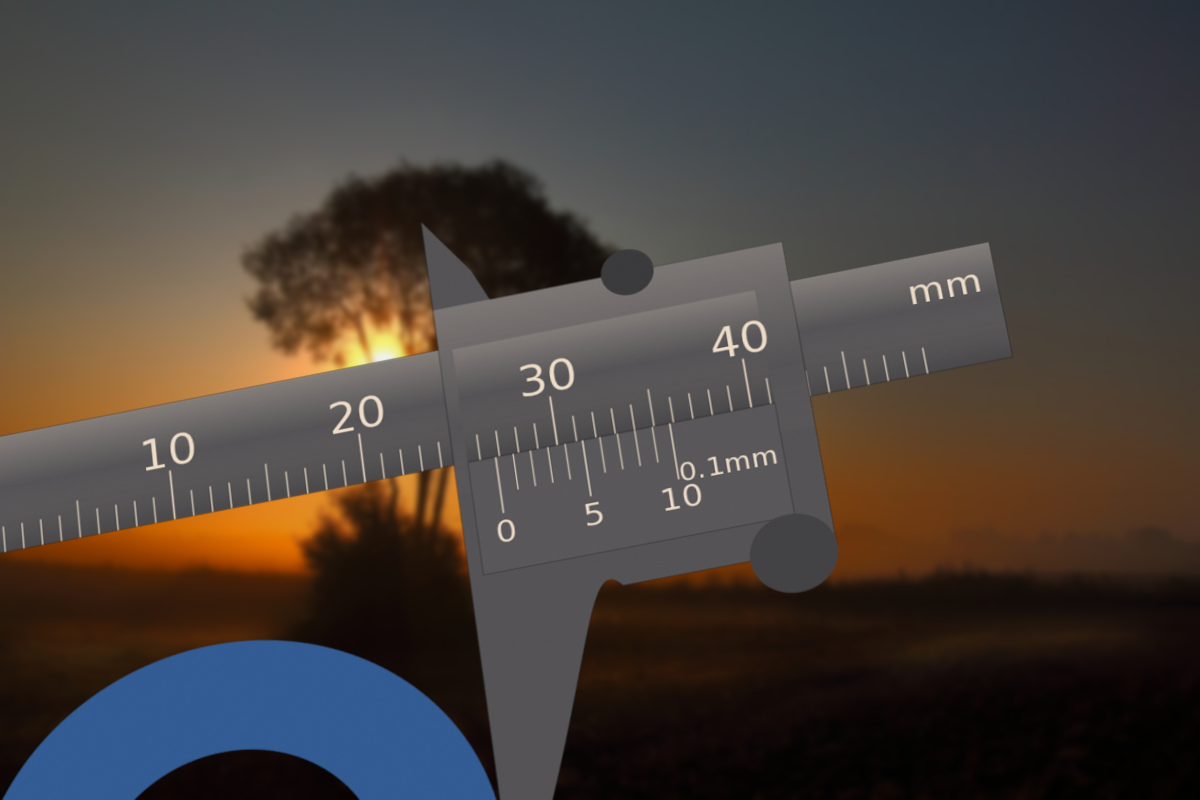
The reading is 26.8mm
